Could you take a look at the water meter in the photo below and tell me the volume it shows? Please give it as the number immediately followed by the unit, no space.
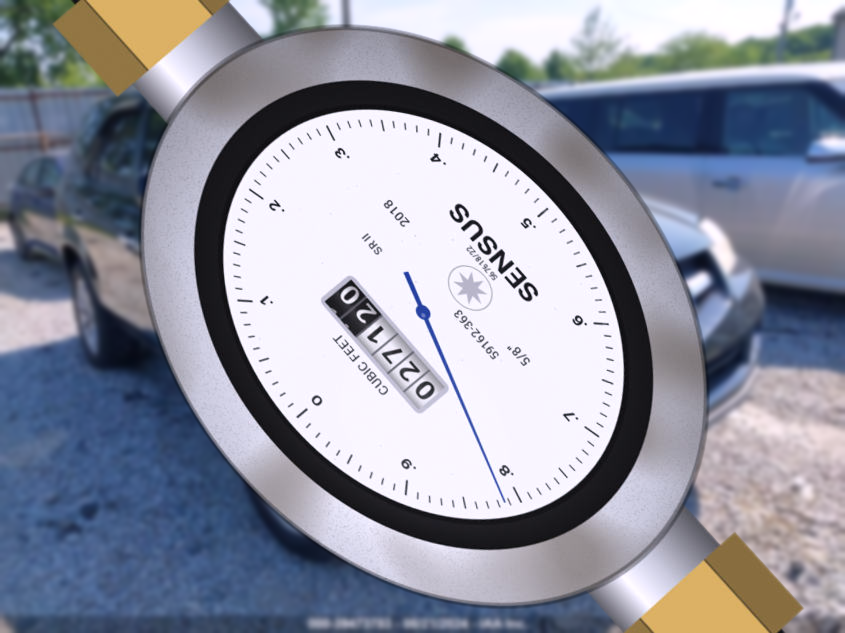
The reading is 27119.81ft³
